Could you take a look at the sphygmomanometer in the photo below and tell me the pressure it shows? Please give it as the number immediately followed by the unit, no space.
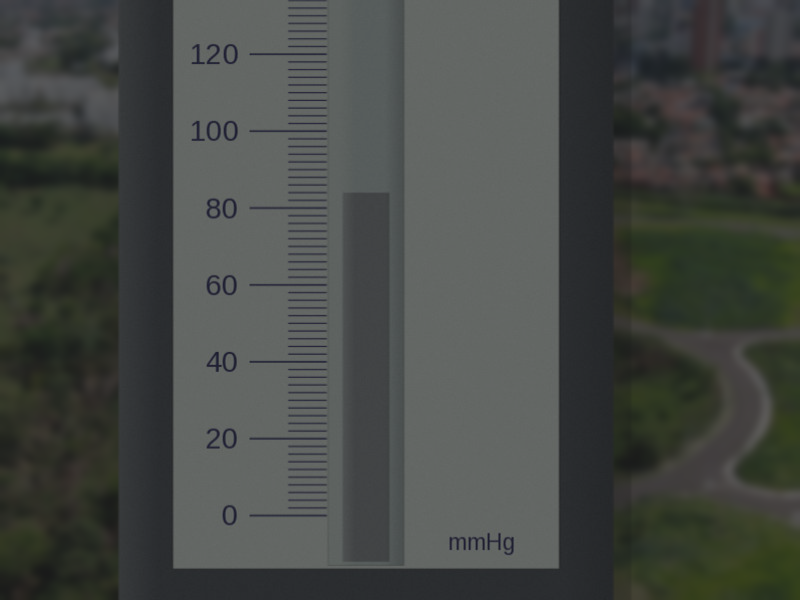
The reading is 84mmHg
